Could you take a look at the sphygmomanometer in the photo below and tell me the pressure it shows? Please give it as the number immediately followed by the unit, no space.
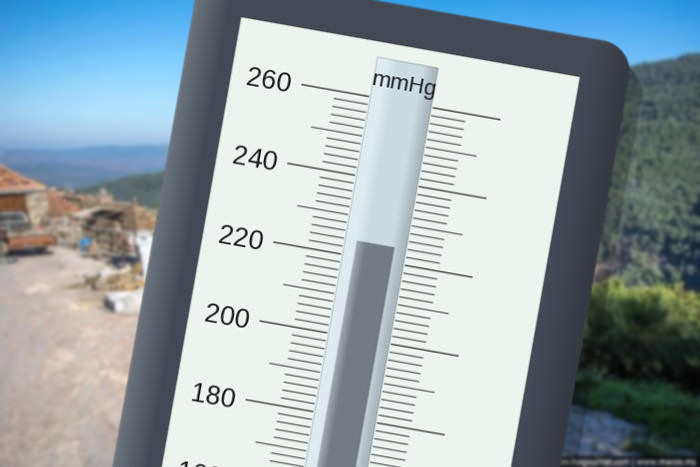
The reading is 224mmHg
